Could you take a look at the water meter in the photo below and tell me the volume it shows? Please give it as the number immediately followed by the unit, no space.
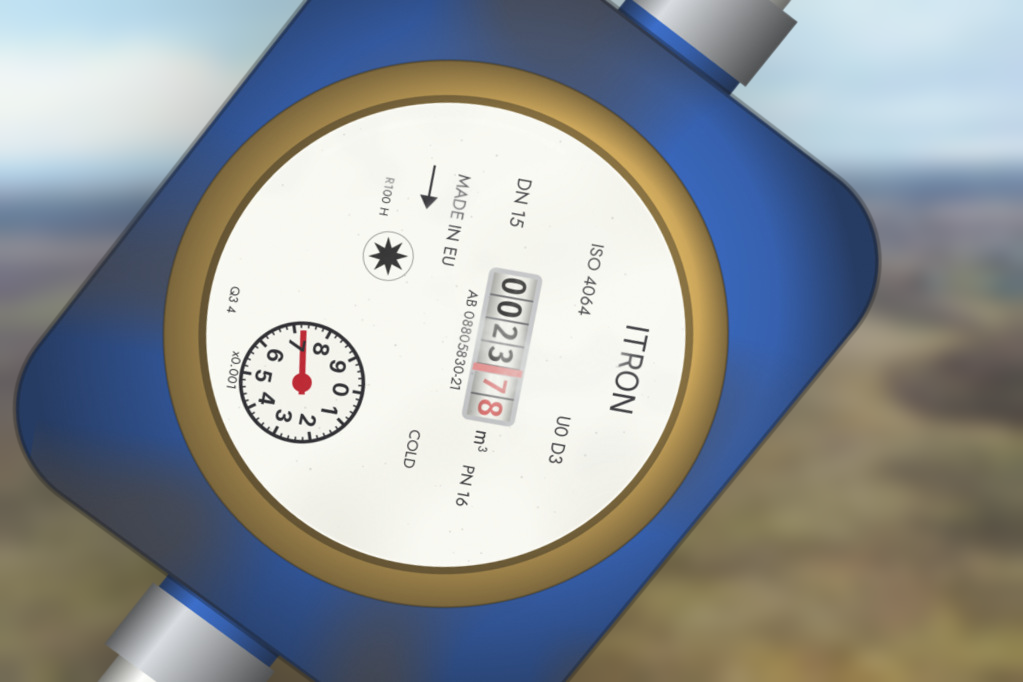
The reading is 23.787m³
